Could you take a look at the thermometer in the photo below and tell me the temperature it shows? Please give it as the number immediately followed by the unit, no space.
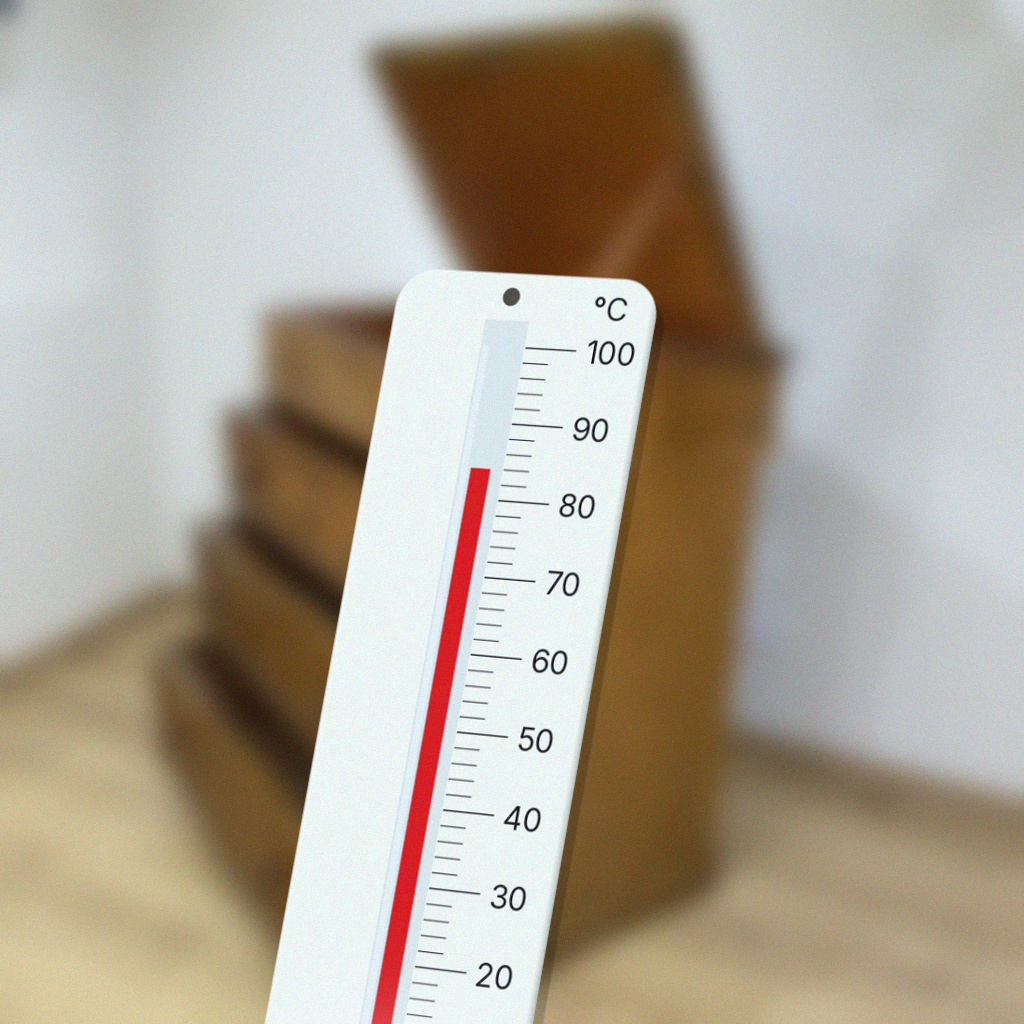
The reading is 84°C
